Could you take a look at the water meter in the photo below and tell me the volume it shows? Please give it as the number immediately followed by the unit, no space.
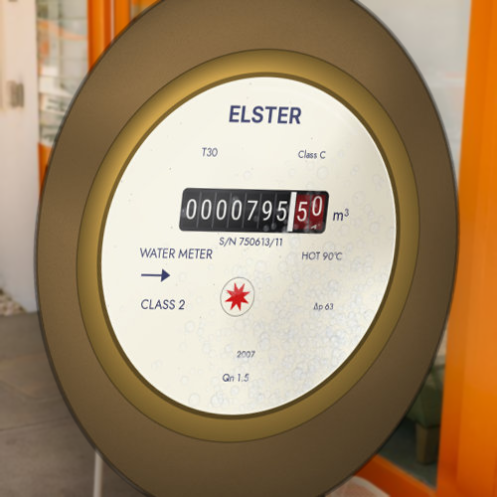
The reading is 795.50m³
